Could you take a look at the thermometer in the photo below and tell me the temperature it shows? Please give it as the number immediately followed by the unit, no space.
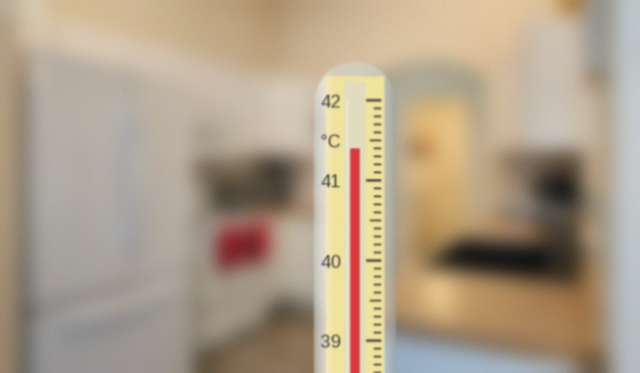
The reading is 41.4°C
